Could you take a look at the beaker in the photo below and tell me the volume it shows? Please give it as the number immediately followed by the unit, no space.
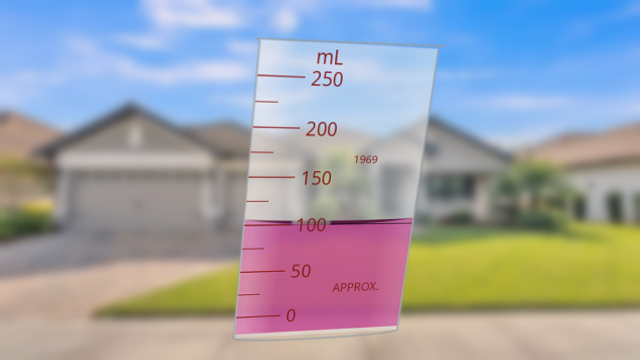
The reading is 100mL
